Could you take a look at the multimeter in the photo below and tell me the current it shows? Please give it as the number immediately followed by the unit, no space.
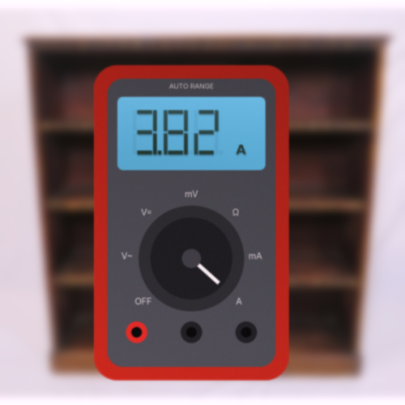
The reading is 3.82A
